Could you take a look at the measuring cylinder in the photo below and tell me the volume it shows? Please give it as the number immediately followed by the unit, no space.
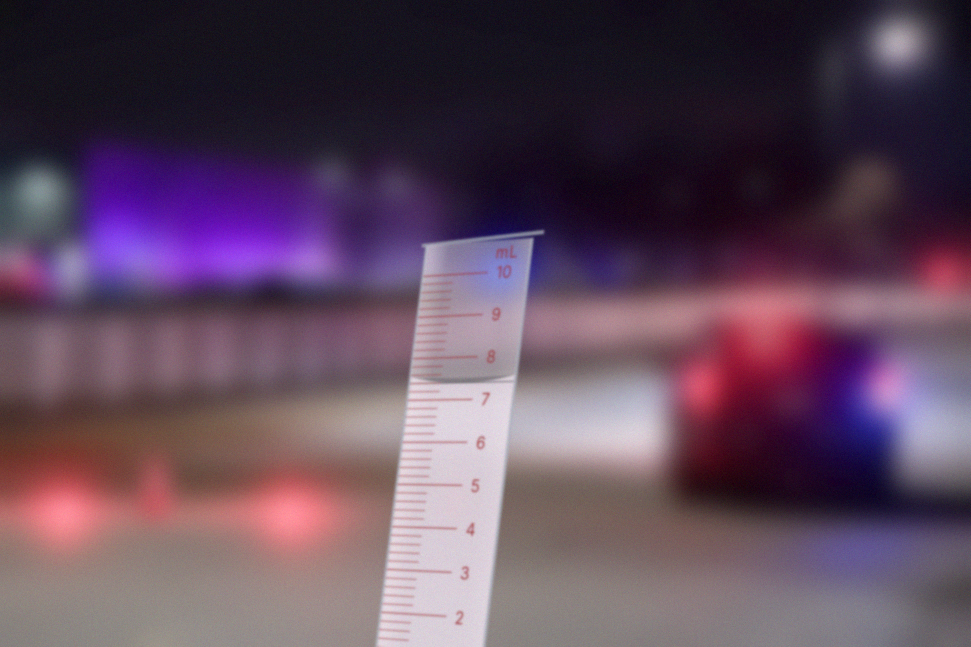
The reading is 7.4mL
